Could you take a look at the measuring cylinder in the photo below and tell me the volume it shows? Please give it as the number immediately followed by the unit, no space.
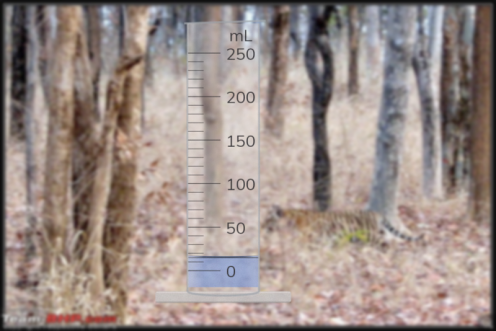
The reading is 15mL
